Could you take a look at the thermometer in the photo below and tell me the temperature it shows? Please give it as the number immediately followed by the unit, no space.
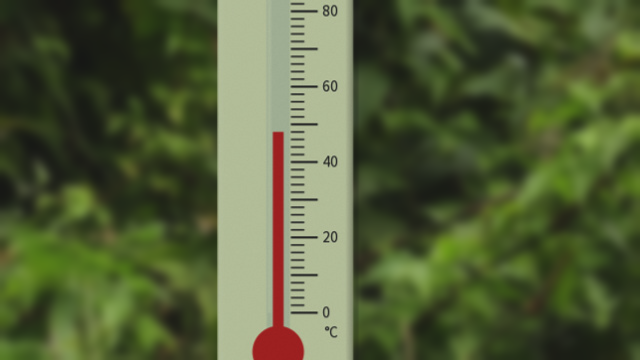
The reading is 48°C
